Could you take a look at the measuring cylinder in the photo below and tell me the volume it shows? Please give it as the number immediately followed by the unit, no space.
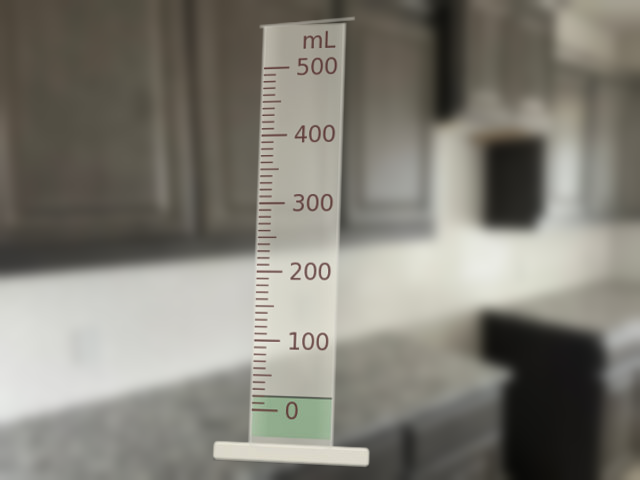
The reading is 20mL
